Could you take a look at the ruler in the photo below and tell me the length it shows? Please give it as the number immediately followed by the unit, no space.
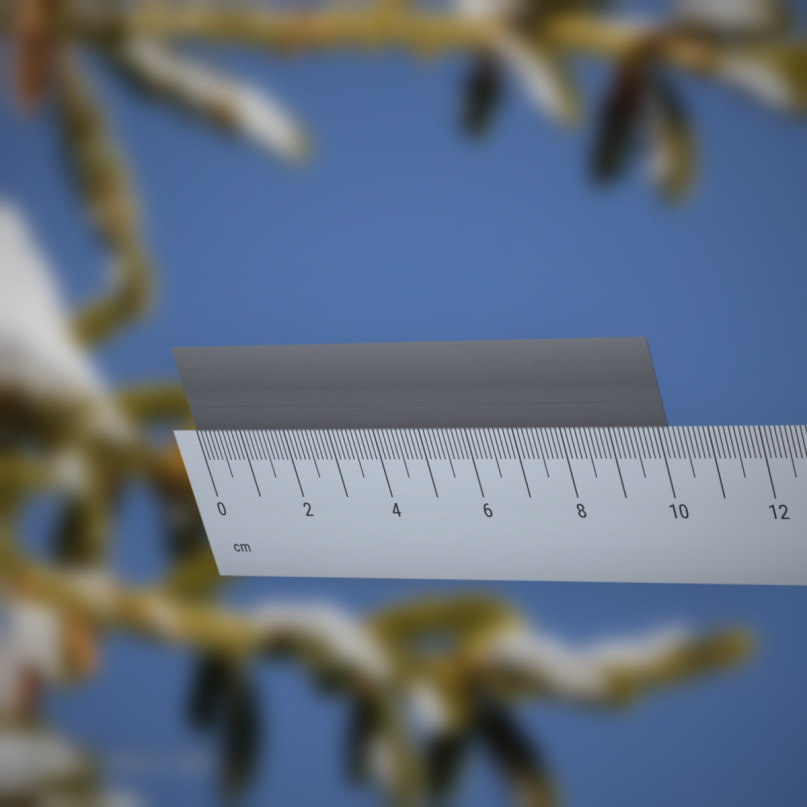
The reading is 10.2cm
